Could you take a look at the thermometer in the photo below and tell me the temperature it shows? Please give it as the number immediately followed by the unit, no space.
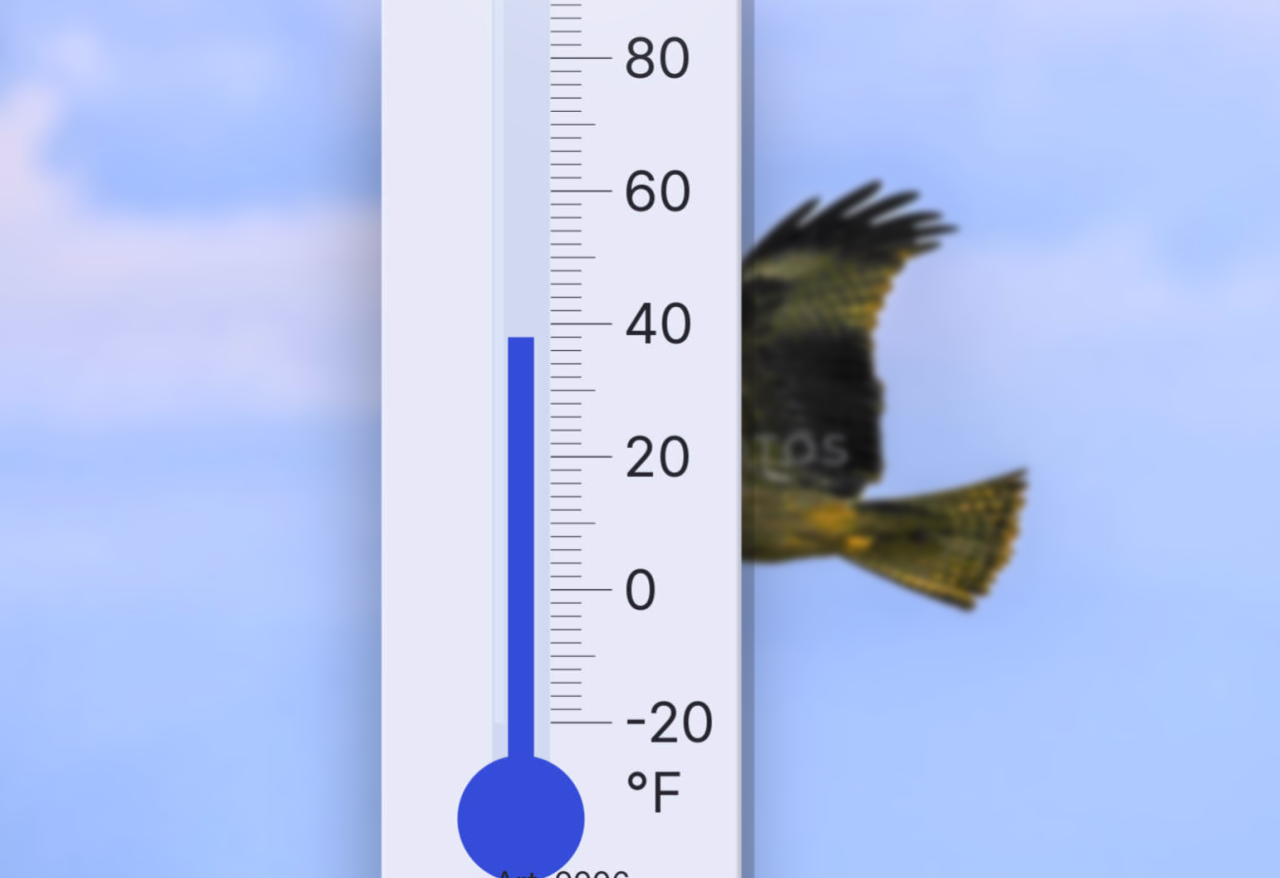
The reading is 38°F
